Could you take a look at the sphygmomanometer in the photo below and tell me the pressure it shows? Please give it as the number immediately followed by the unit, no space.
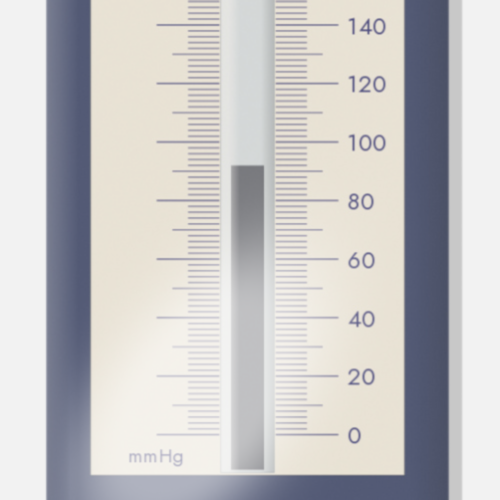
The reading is 92mmHg
